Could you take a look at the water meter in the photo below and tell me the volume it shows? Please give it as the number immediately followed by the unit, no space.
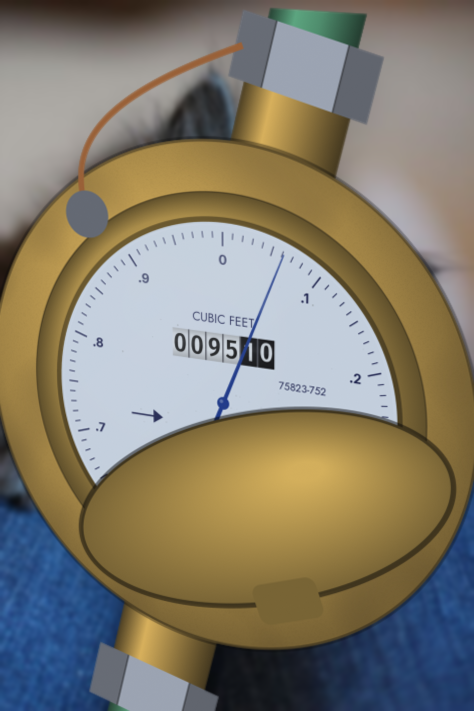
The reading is 9510.06ft³
